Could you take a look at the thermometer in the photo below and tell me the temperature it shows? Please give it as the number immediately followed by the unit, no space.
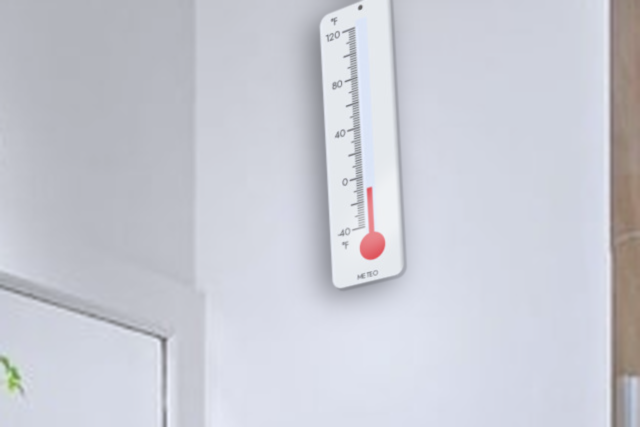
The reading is -10°F
